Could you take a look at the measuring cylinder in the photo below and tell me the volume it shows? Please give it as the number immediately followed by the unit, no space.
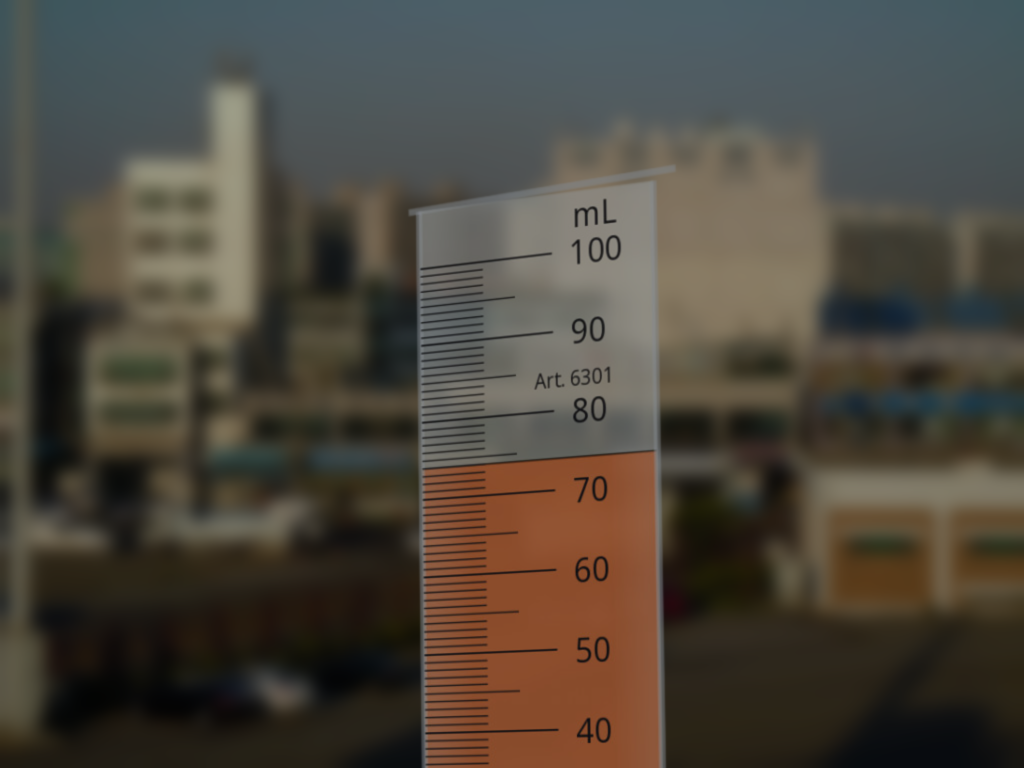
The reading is 74mL
